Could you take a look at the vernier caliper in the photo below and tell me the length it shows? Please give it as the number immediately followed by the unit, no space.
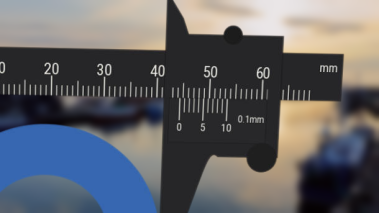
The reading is 44.4mm
